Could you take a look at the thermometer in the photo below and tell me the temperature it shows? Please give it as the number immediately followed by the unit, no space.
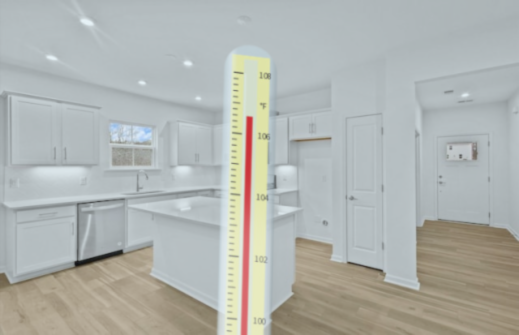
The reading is 106.6°F
